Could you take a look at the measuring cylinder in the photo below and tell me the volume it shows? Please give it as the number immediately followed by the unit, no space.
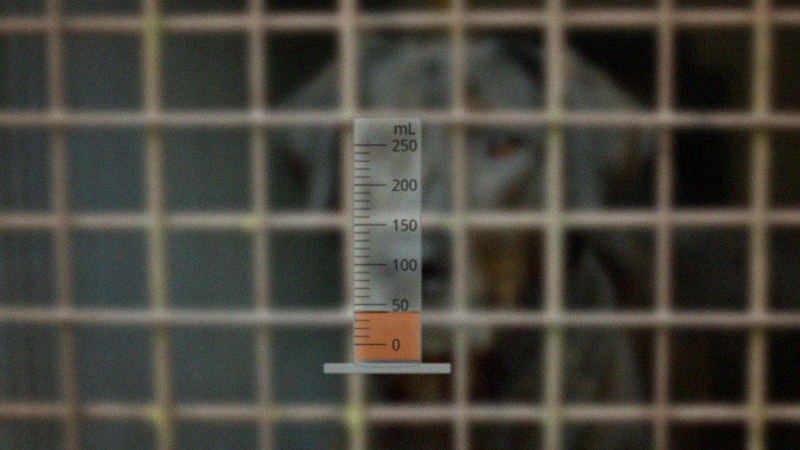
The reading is 40mL
